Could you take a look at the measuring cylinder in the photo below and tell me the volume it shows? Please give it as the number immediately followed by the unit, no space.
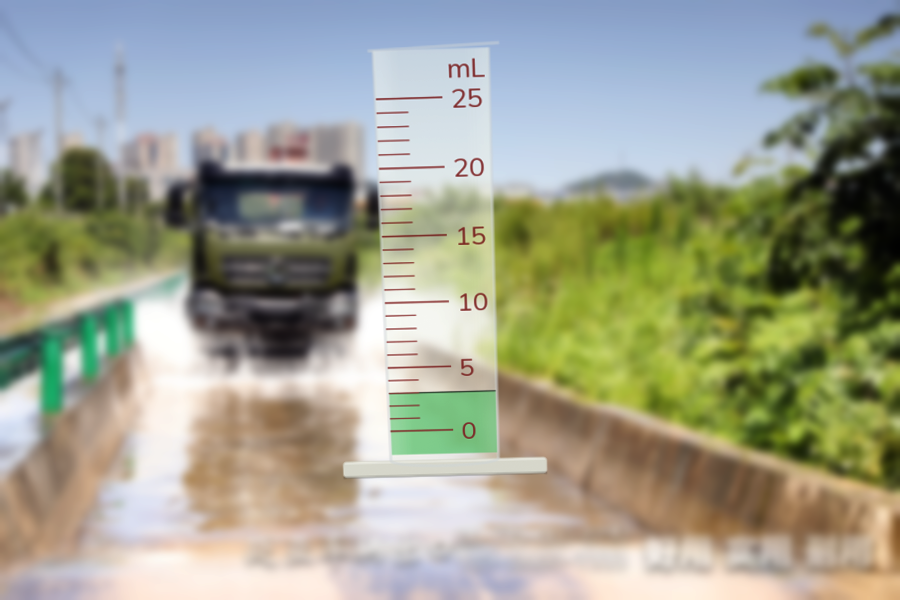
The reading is 3mL
